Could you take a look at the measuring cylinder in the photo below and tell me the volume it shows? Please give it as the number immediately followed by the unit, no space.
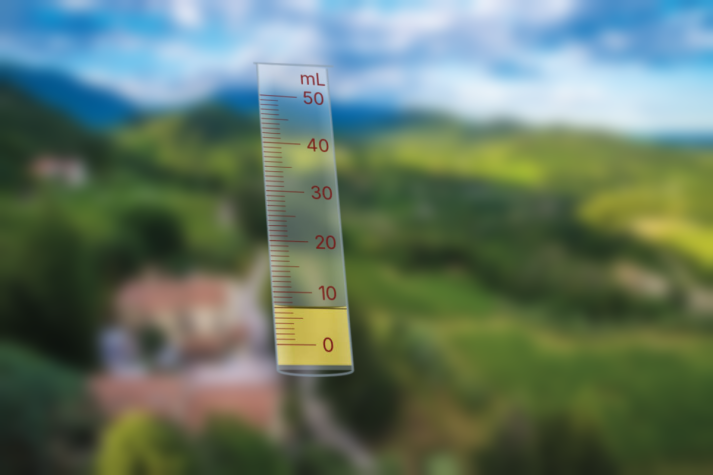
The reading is 7mL
